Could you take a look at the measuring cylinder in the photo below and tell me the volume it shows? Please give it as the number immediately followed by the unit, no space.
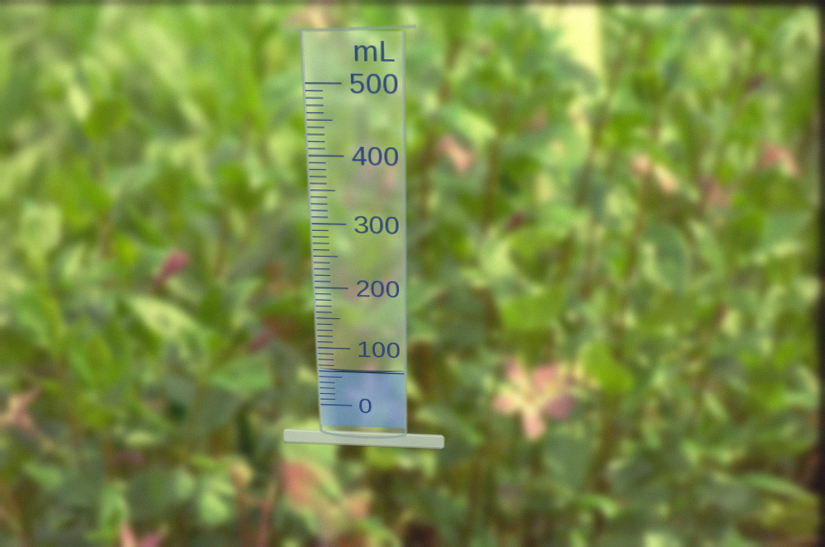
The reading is 60mL
